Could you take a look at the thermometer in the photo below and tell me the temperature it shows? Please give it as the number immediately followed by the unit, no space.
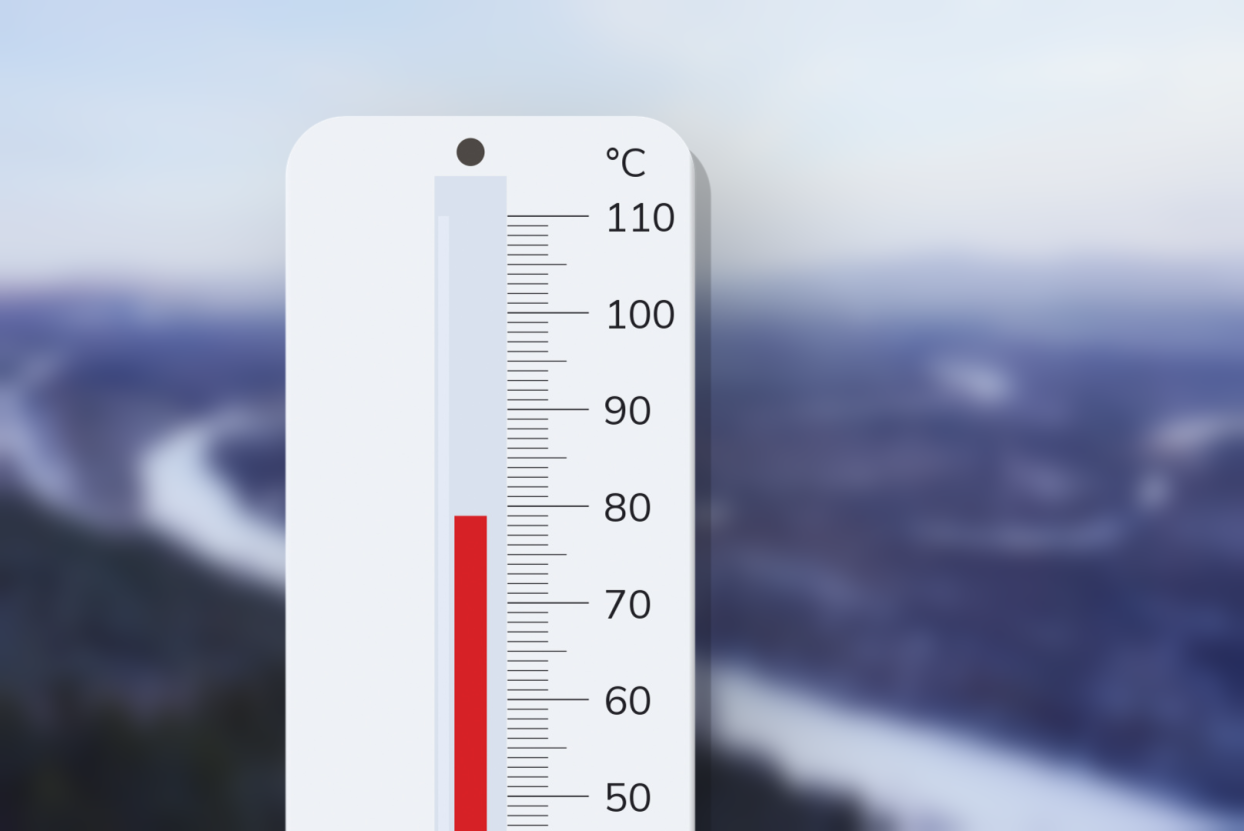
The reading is 79°C
